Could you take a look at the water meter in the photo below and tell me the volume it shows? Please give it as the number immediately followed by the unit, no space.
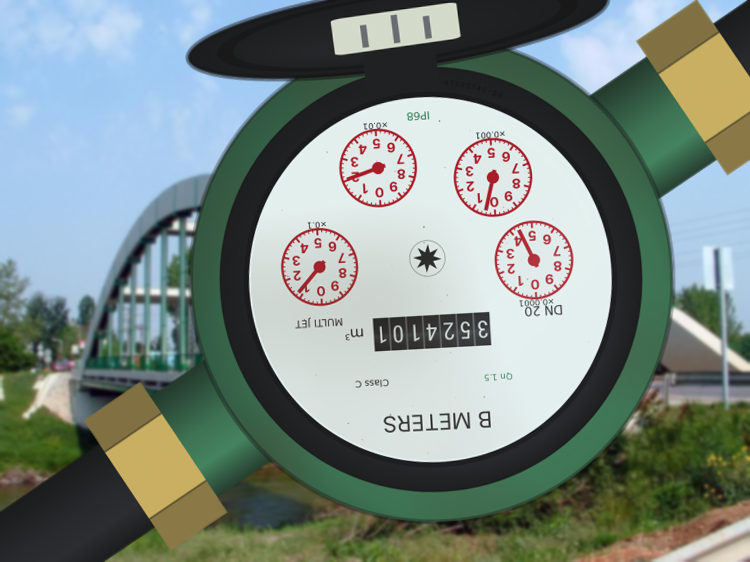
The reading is 3524101.1204m³
